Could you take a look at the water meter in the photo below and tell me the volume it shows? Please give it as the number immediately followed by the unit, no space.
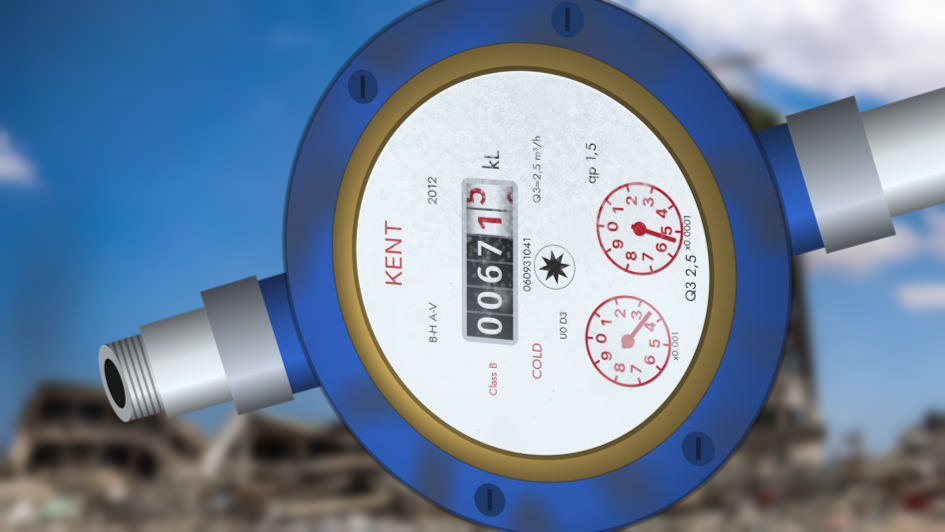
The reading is 67.1535kL
